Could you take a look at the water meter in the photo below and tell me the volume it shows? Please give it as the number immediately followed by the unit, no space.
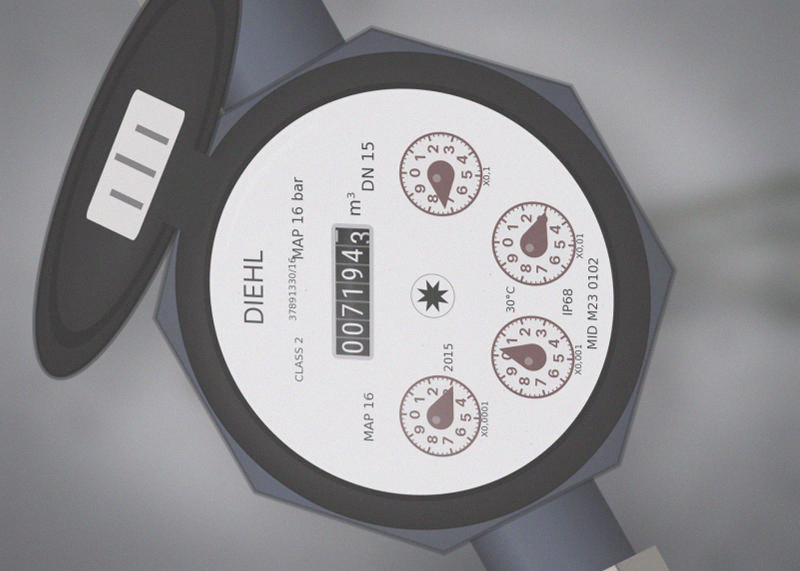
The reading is 71942.7303m³
